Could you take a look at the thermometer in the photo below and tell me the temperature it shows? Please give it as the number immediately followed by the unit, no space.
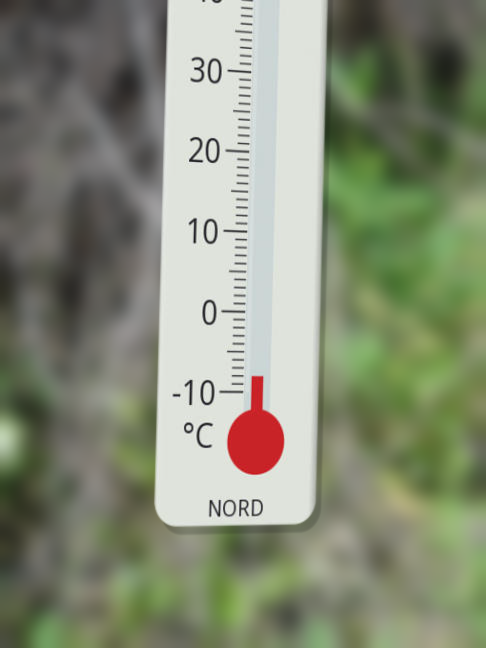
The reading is -8°C
